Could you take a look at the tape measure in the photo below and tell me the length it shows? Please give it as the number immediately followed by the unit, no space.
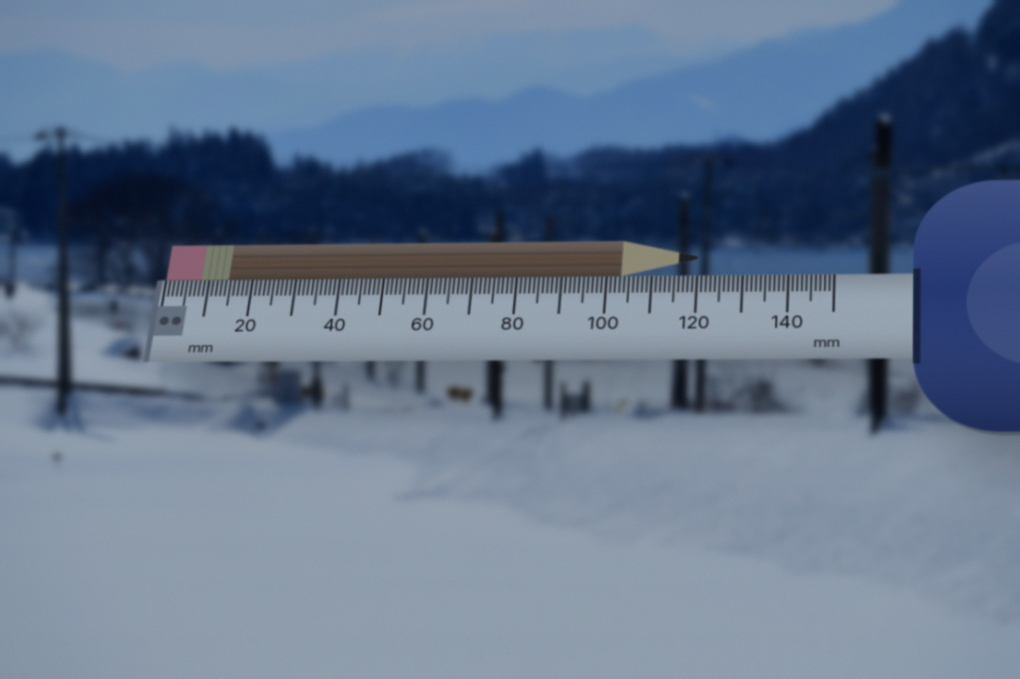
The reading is 120mm
